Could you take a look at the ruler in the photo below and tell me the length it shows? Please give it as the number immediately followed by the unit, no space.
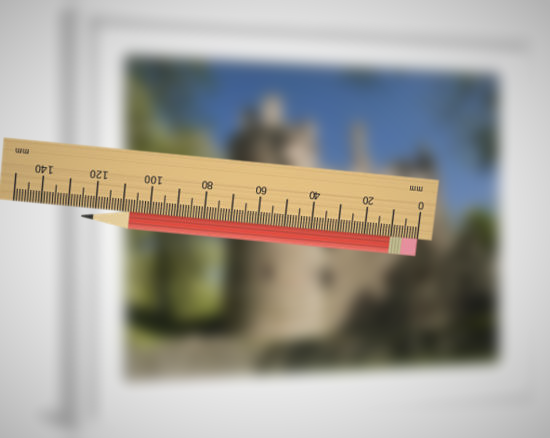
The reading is 125mm
